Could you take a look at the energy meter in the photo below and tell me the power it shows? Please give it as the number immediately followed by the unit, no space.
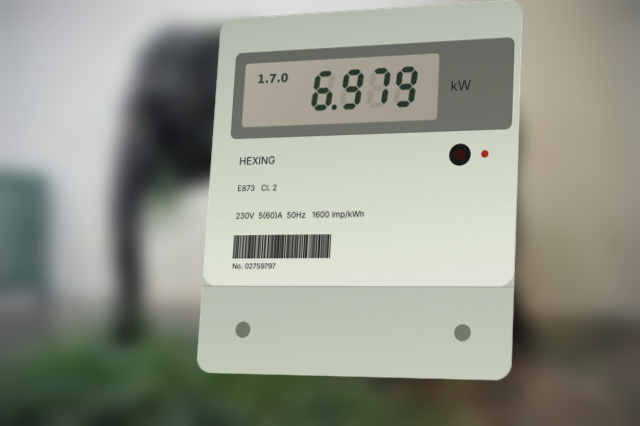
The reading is 6.979kW
